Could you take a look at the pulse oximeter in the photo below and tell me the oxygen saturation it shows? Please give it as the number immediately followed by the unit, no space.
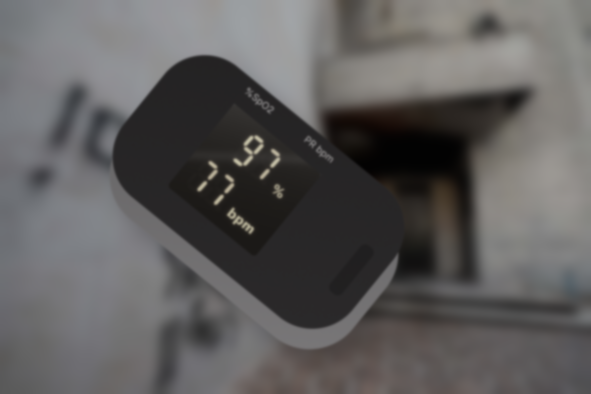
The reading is 97%
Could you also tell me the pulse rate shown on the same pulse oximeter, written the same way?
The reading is 77bpm
